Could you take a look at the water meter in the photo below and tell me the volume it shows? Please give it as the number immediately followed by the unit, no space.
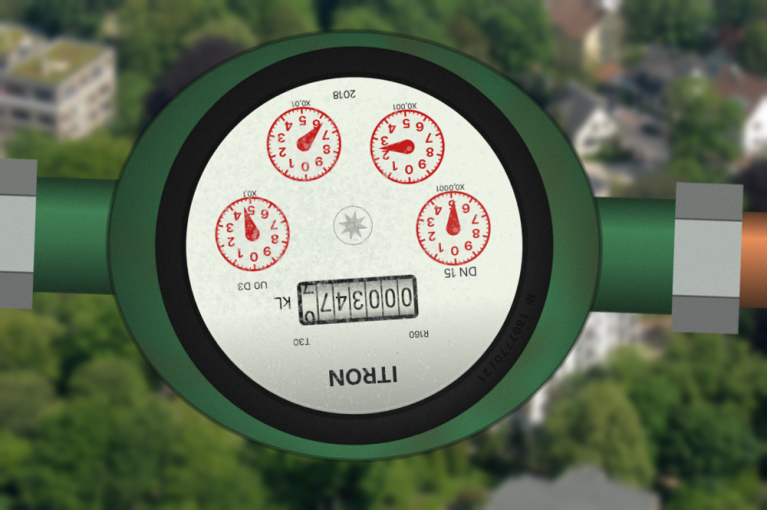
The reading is 3476.4625kL
